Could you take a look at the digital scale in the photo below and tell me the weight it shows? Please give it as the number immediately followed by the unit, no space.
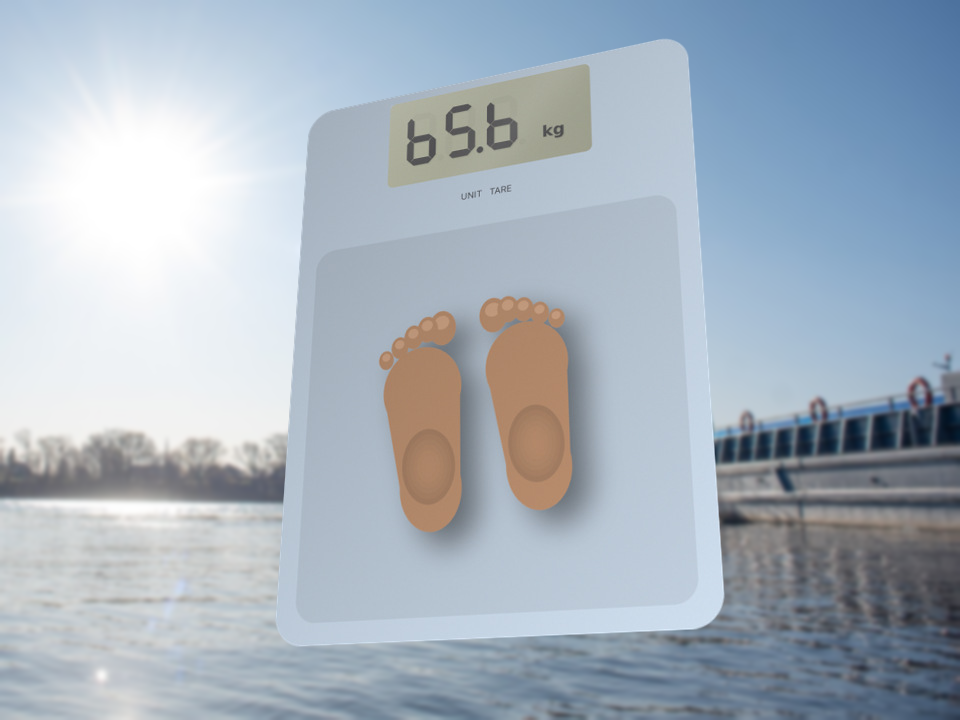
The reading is 65.6kg
